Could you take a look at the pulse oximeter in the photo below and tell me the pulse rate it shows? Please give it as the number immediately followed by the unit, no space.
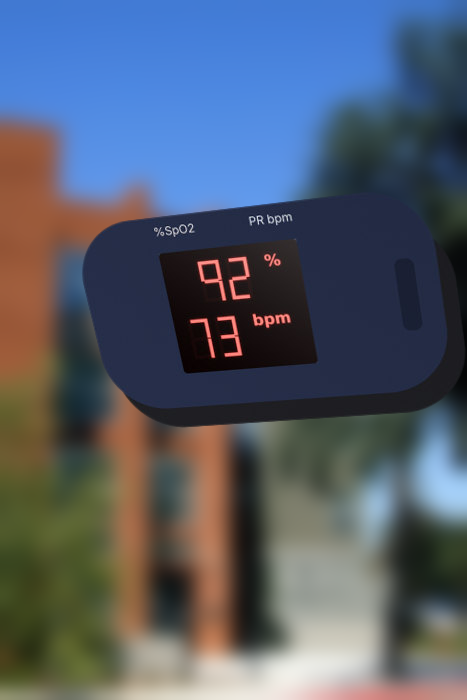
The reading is 73bpm
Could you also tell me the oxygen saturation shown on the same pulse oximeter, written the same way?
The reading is 92%
